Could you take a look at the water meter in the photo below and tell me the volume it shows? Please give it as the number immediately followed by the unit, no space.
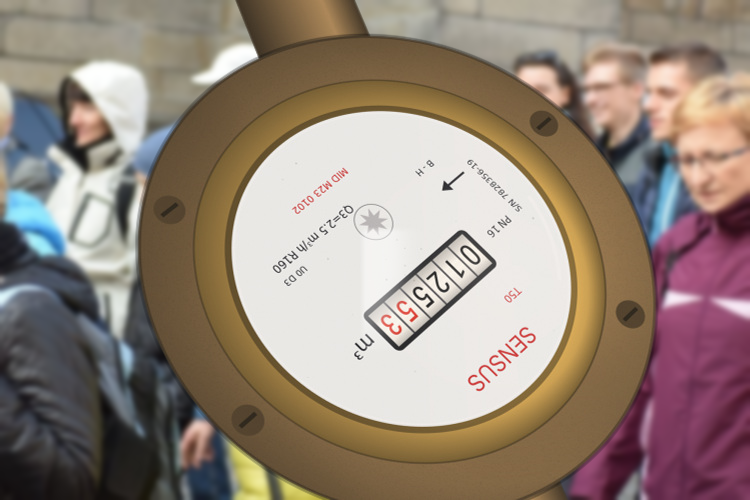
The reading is 125.53m³
